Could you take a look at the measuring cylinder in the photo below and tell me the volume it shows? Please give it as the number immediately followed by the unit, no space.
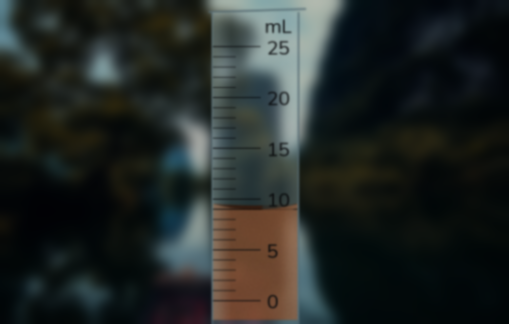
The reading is 9mL
